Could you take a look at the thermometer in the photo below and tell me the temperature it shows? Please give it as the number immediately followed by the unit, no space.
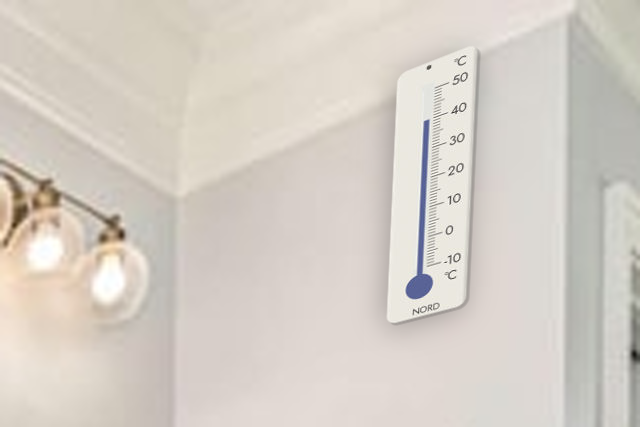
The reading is 40°C
